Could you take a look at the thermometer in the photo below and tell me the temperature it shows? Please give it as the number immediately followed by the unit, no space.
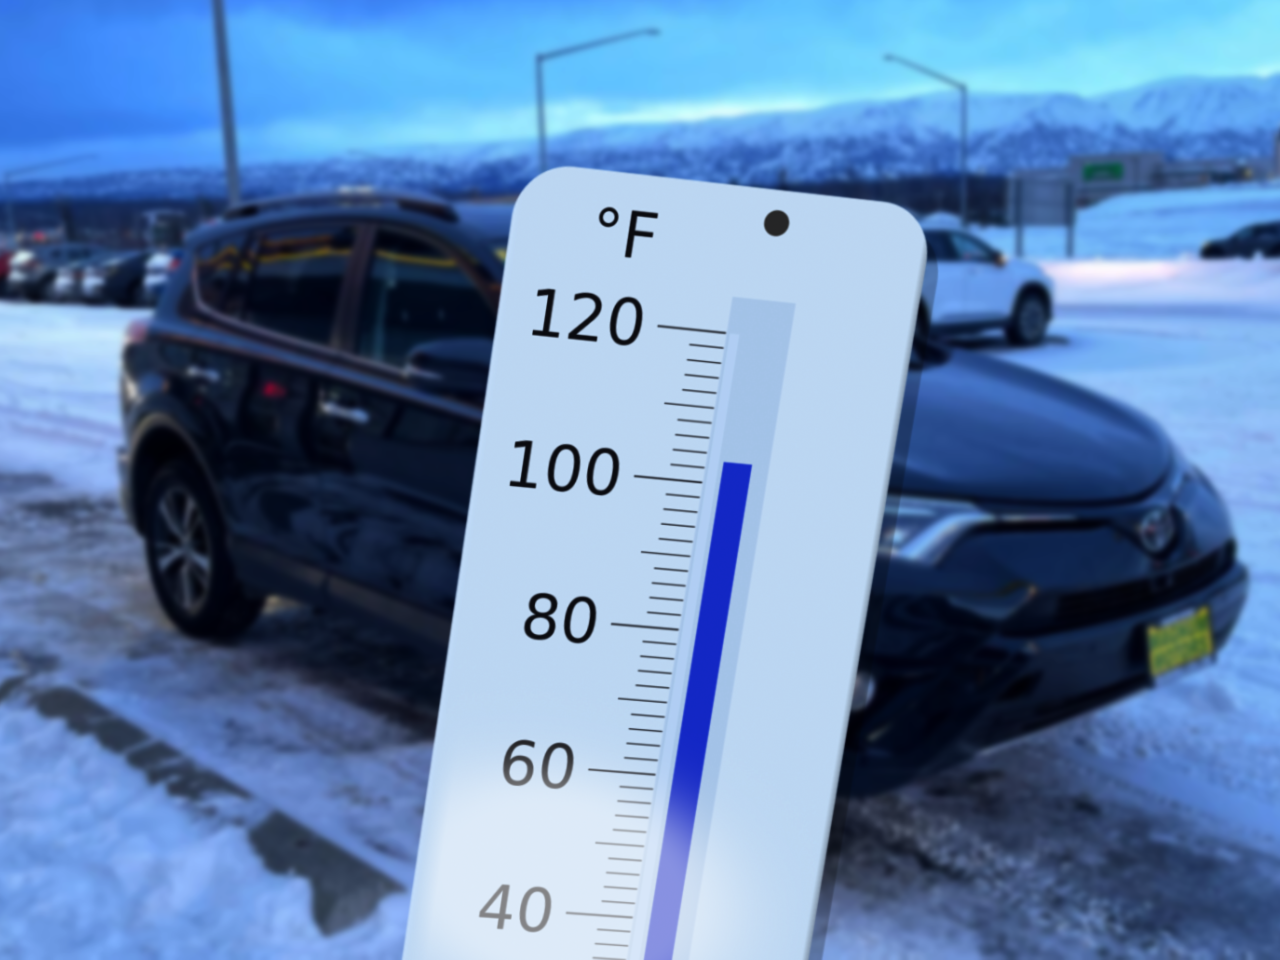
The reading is 103°F
